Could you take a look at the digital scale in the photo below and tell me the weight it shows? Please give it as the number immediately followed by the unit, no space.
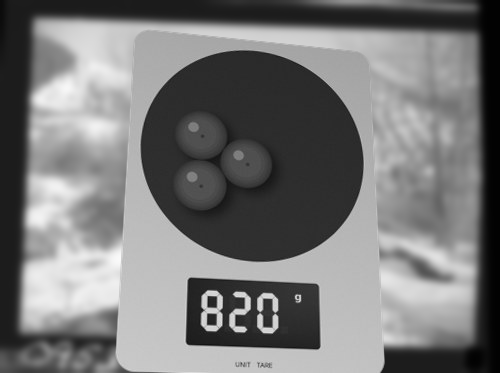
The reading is 820g
